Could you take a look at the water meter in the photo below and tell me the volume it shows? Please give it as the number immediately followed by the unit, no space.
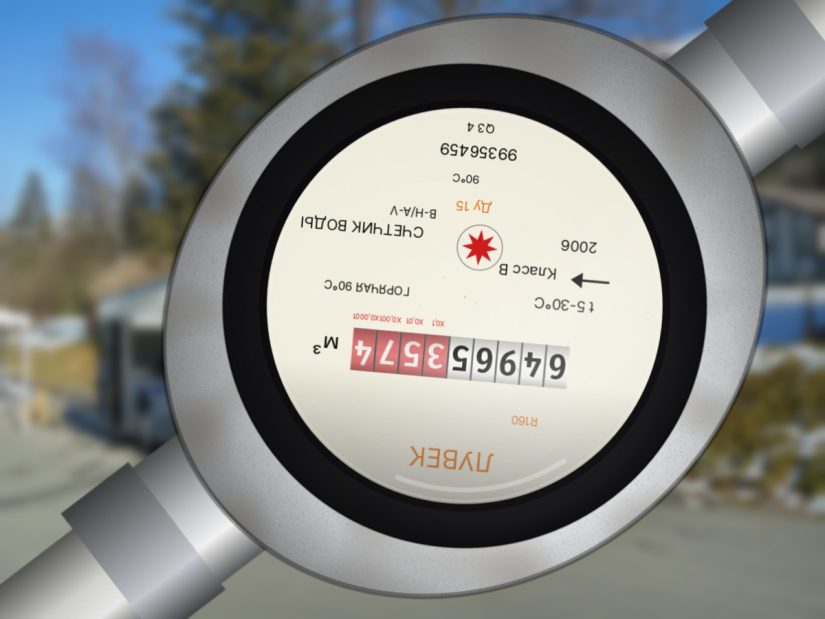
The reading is 64965.3574m³
